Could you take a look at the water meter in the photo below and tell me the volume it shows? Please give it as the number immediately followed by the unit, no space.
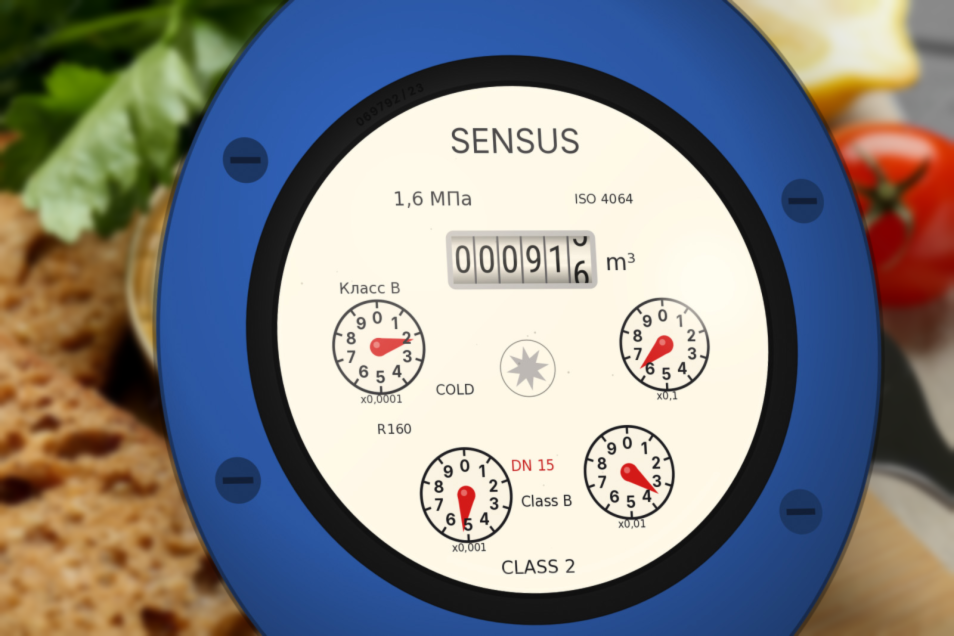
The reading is 915.6352m³
